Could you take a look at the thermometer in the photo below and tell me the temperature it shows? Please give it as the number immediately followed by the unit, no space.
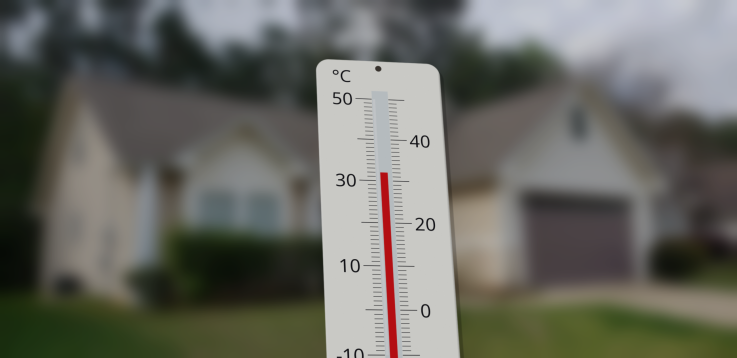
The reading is 32°C
